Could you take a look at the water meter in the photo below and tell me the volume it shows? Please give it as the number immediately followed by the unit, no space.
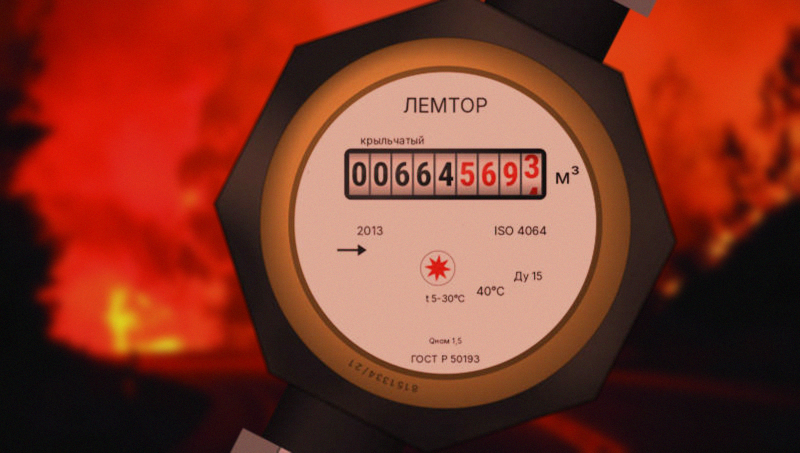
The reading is 664.5693m³
